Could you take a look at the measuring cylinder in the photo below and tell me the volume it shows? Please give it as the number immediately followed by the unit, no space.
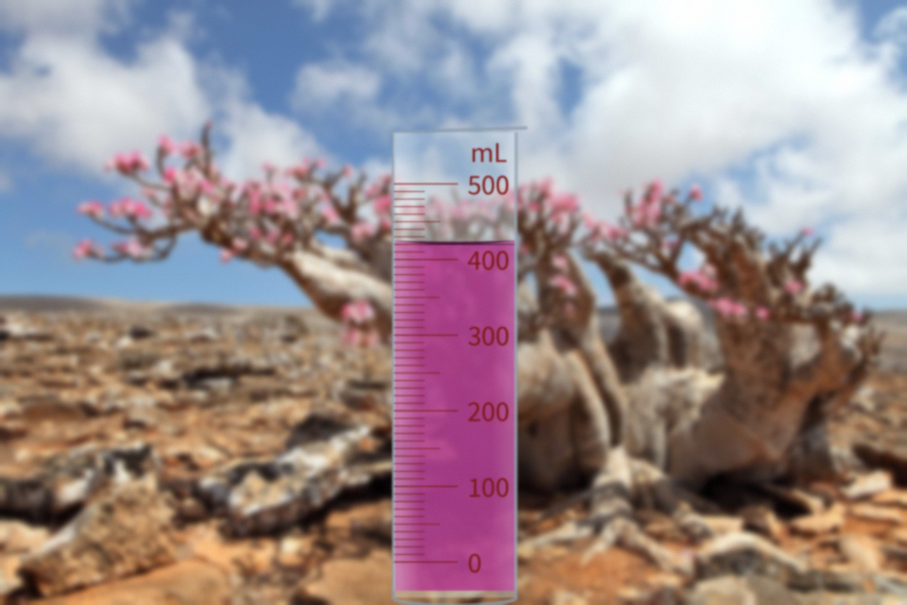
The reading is 420mL
